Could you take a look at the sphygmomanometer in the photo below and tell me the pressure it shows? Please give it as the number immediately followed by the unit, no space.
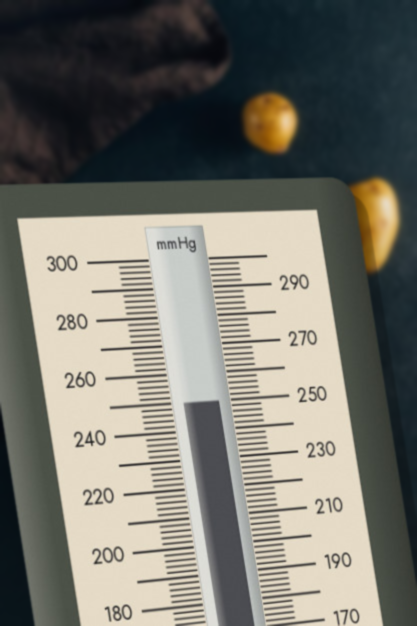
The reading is 250mmHg
